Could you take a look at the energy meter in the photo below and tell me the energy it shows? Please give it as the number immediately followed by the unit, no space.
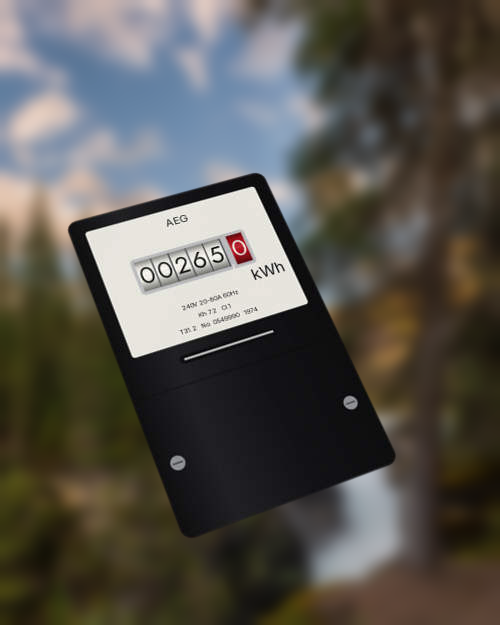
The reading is 265.0kWh
